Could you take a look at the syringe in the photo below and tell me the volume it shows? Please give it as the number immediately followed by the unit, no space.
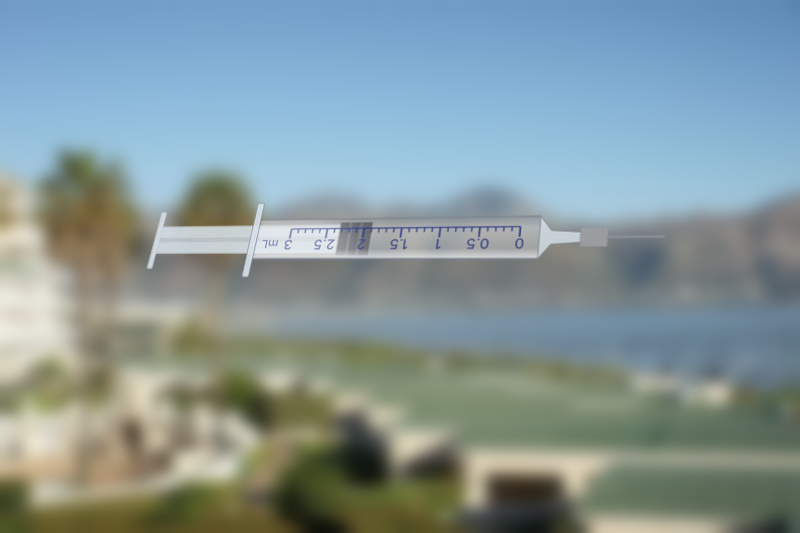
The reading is 1.9mL
